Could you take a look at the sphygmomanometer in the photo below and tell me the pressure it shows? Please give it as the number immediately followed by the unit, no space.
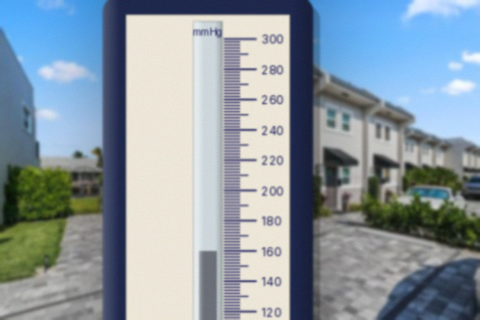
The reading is 160mmHg
